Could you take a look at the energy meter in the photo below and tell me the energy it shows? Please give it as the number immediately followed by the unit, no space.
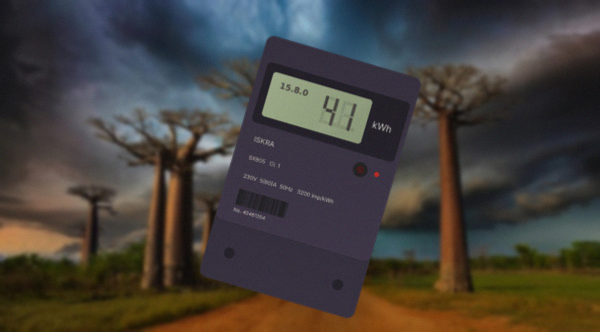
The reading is 41kWh
